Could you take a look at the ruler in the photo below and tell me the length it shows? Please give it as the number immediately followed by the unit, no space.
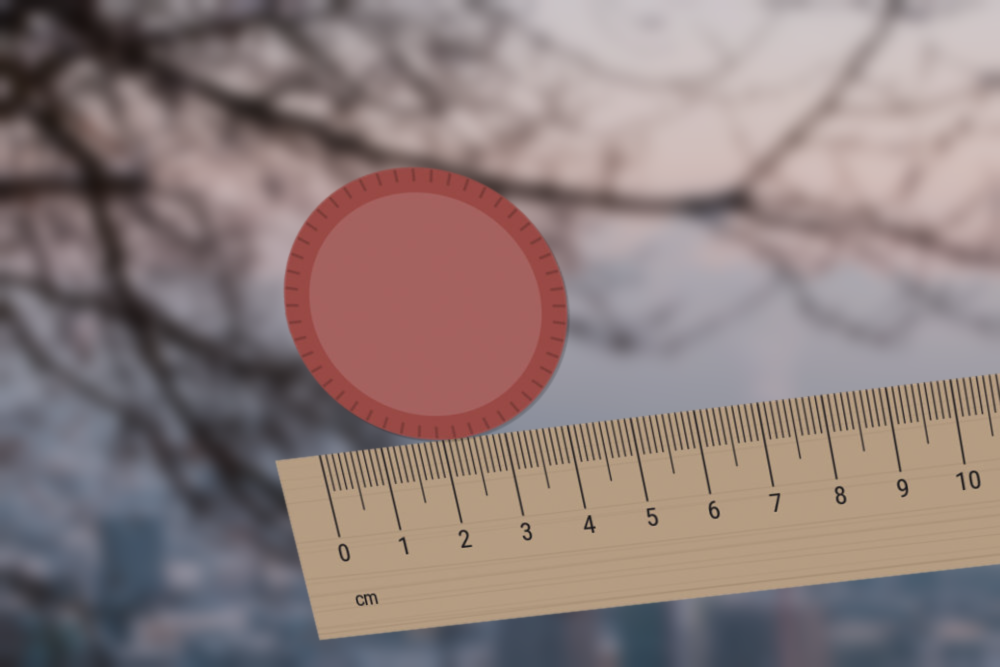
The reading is 4.4cm
